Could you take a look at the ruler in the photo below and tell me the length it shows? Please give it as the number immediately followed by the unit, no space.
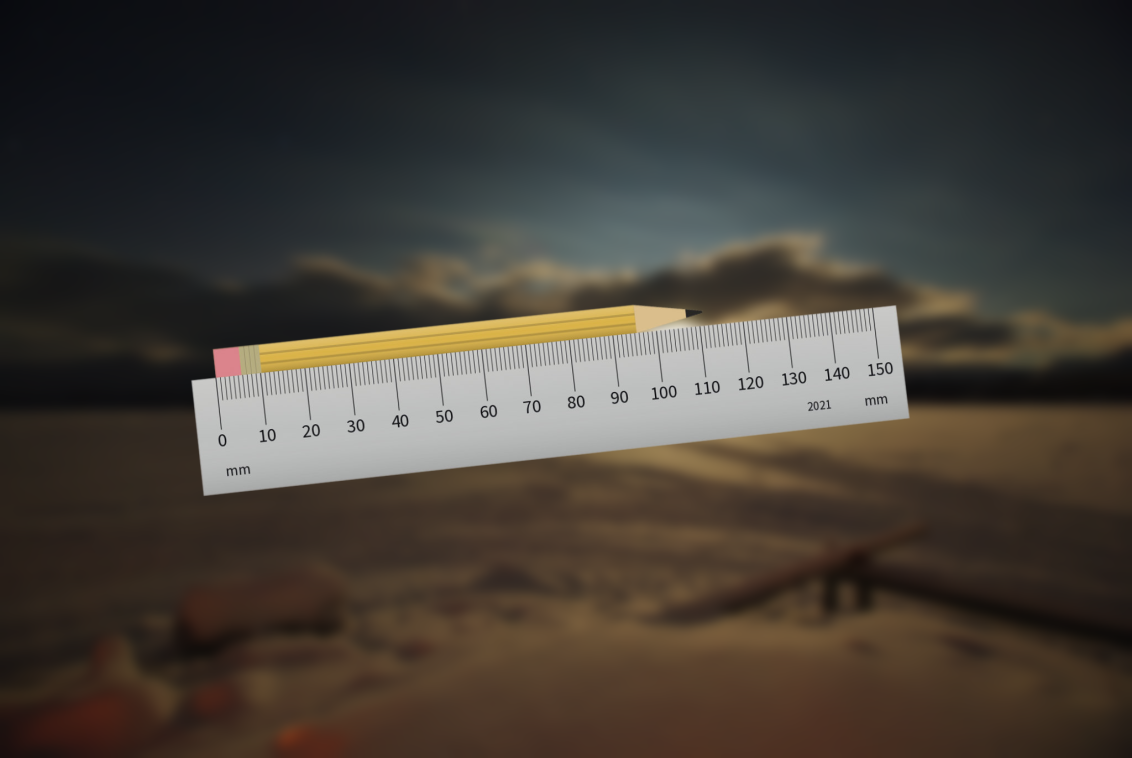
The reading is 111mm
